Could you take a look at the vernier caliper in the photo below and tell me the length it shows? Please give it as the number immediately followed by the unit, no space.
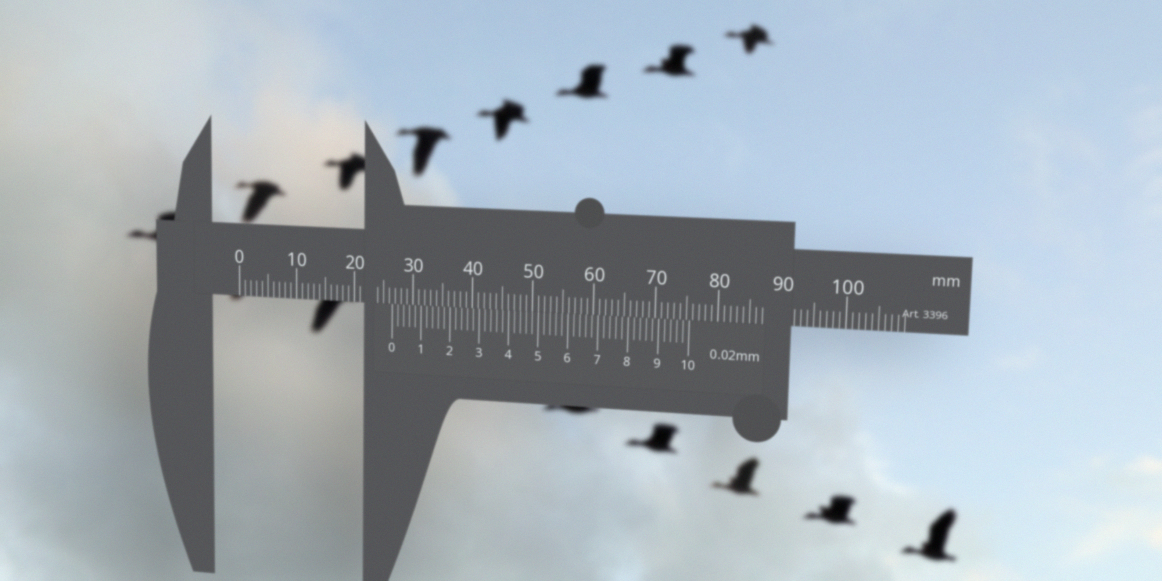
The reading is 26.5mm
